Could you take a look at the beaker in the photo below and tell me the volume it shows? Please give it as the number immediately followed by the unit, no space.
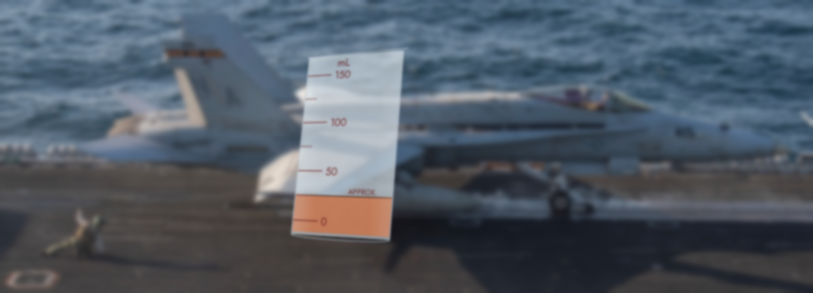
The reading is 25mL
